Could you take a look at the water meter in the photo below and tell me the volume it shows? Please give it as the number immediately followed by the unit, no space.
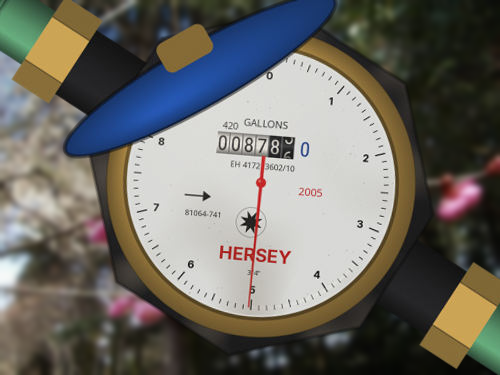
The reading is 87855.0gal
